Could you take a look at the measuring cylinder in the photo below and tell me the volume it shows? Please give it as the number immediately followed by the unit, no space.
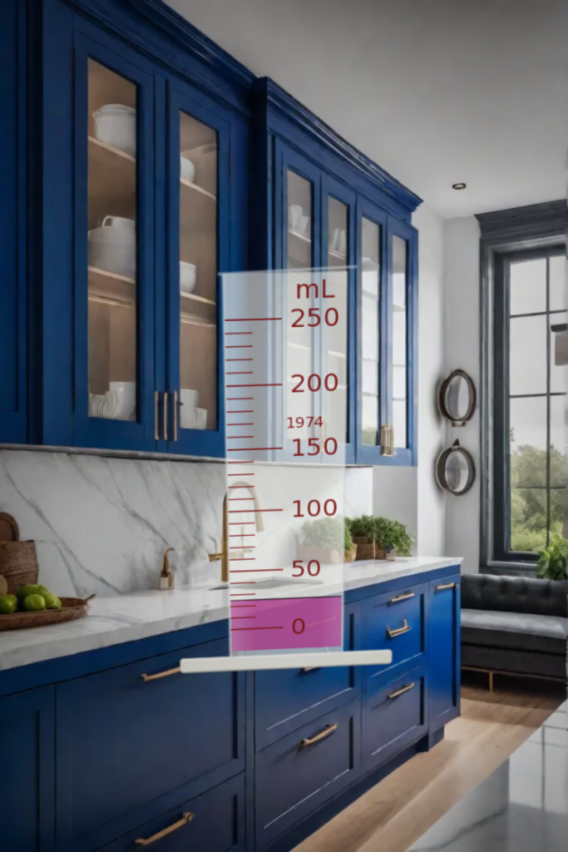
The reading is 25mL
